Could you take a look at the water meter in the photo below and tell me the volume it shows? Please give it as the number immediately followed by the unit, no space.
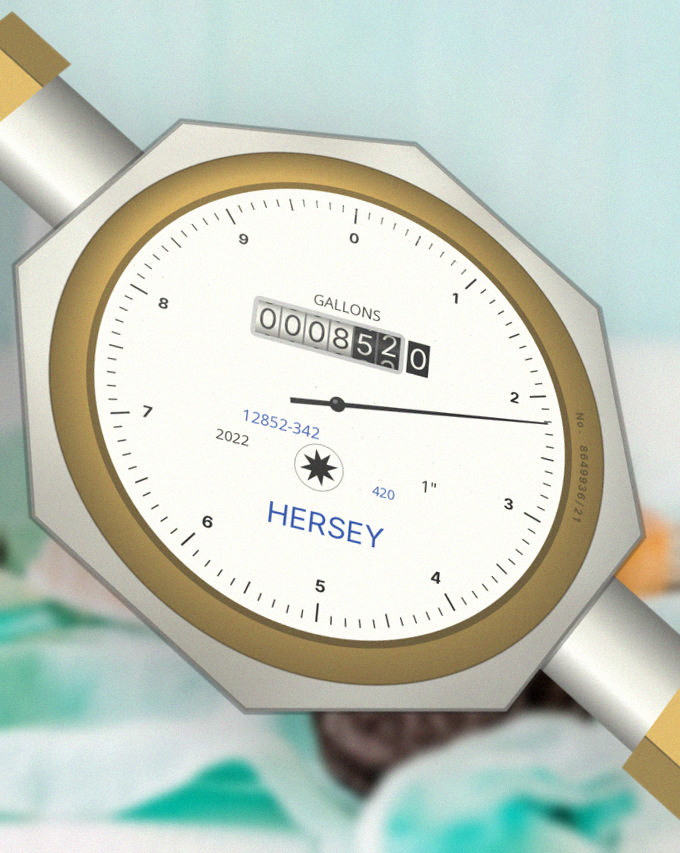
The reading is 8522.2gal
